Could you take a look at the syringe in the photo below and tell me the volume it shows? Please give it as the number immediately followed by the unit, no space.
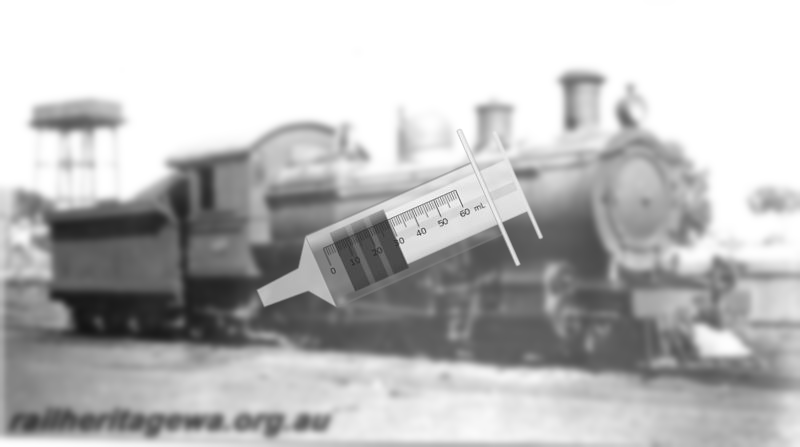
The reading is 5mL
